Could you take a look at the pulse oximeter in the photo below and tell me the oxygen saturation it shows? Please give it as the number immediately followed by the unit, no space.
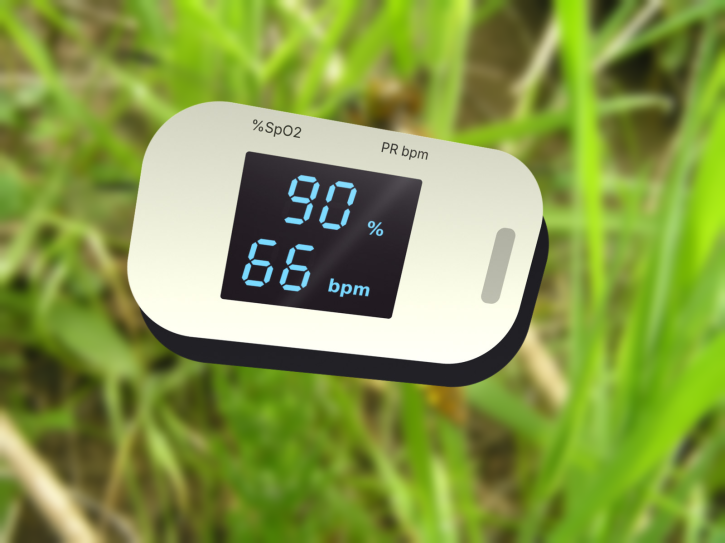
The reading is 90%
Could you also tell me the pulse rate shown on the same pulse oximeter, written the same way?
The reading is 66bpm
